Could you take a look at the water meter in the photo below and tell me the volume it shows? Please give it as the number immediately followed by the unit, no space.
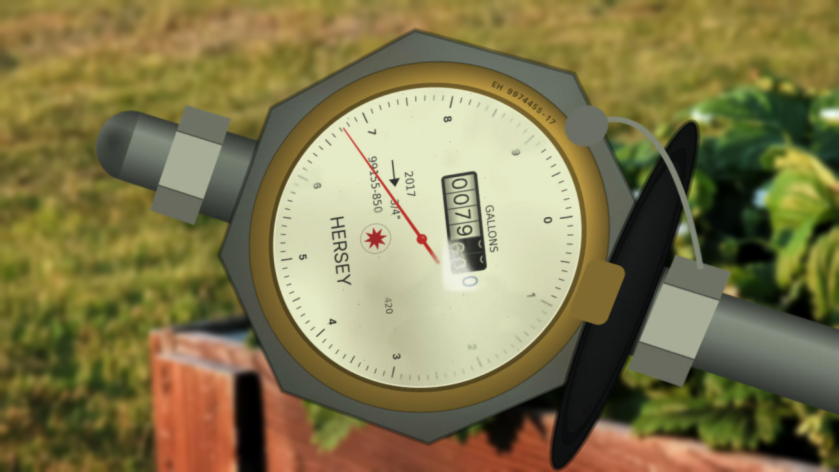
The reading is 79596.7gal
